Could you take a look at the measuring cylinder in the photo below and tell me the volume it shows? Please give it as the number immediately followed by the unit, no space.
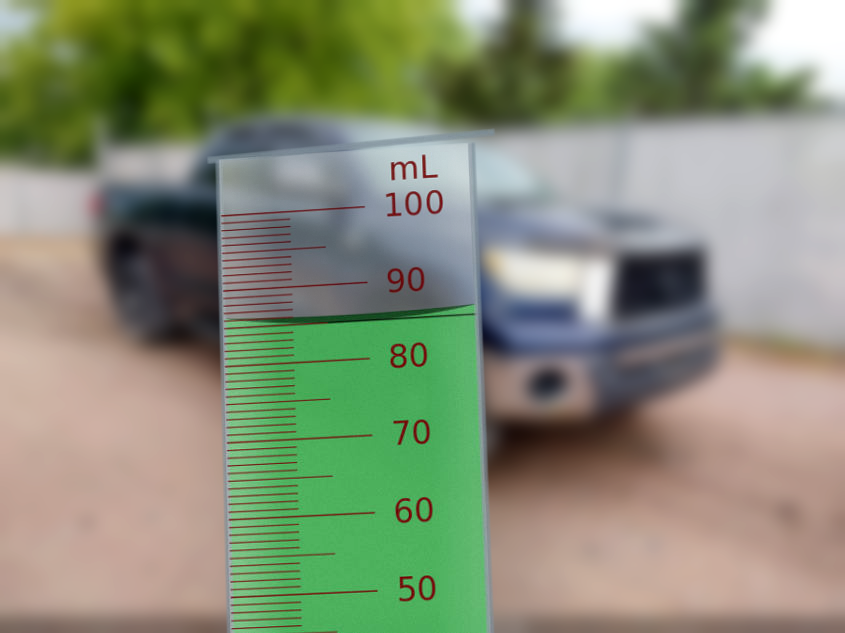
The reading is 85mL
